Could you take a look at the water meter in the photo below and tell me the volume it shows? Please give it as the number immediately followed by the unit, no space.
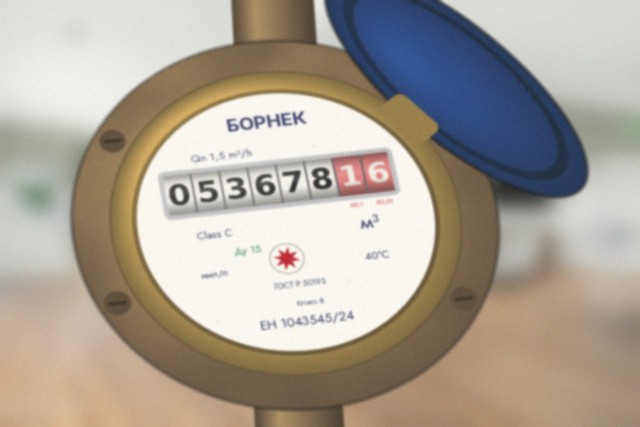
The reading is 53678.16m³
